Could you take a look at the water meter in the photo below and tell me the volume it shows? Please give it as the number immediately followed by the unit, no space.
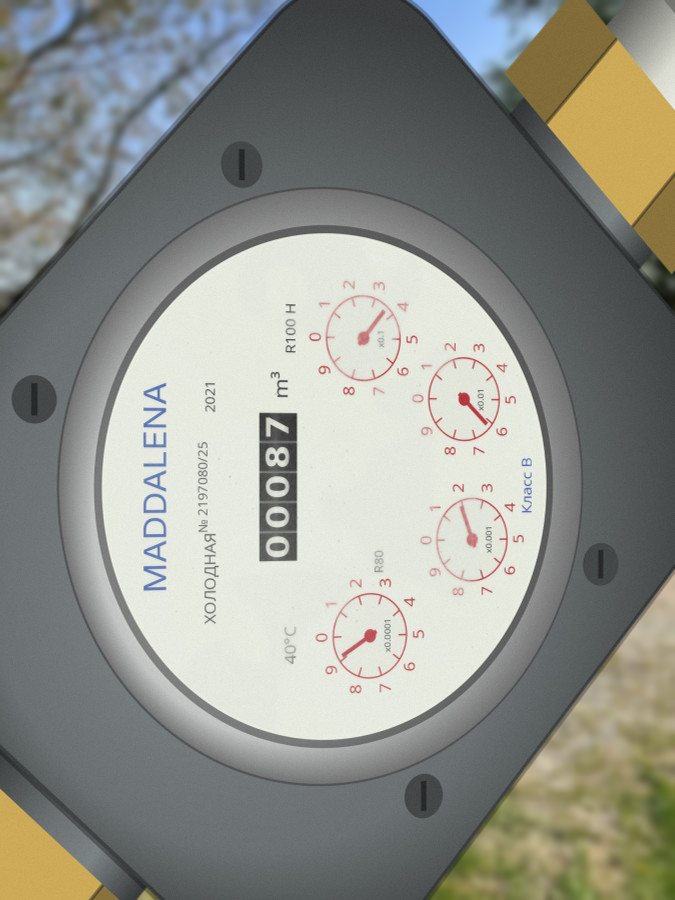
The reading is 87.3619m³
